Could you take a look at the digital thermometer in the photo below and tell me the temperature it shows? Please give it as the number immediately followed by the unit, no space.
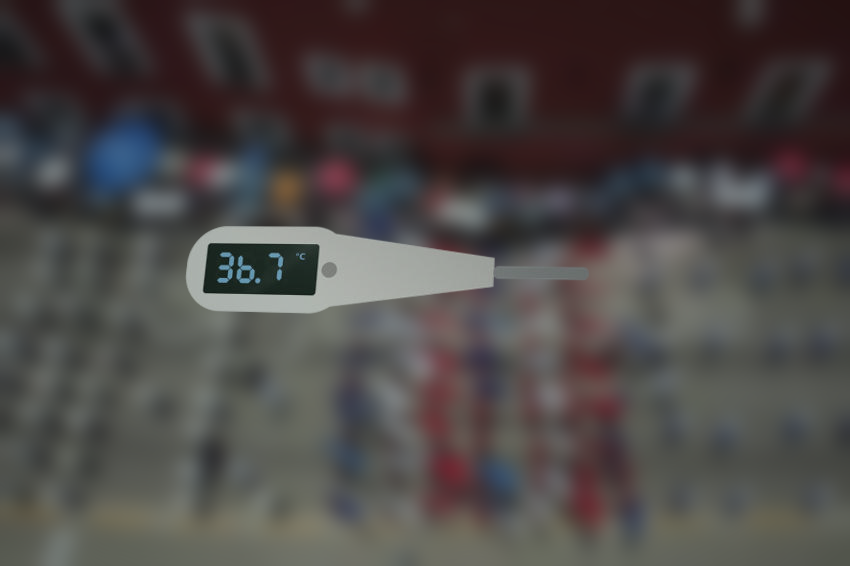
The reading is 36.7°C
